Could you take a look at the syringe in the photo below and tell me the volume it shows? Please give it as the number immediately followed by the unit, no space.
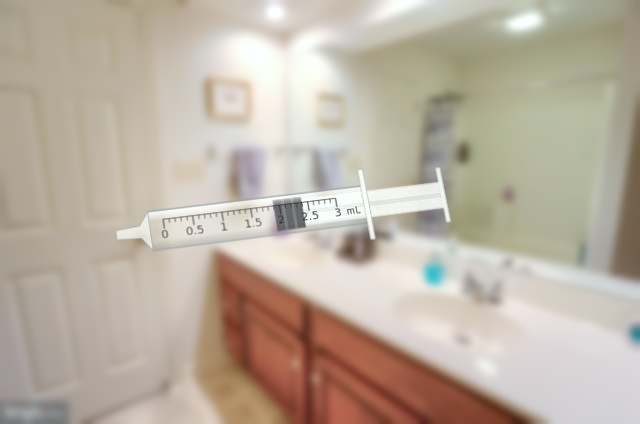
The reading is 1.9mL
